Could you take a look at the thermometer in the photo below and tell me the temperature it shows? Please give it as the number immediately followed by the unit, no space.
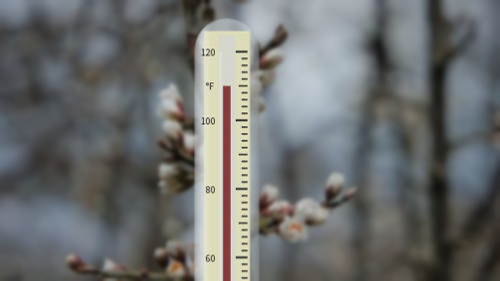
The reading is 110°F
